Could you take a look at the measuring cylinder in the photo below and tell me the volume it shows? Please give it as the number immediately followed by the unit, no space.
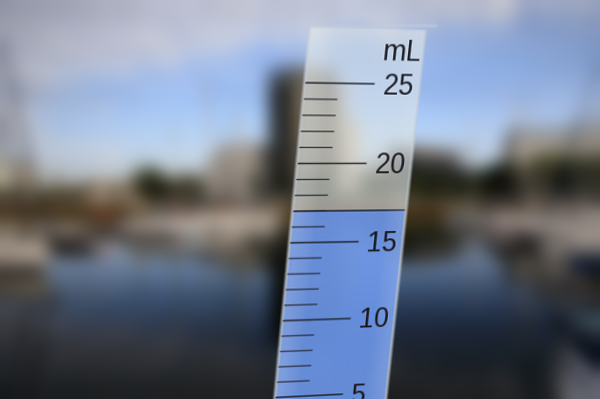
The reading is 17mL
